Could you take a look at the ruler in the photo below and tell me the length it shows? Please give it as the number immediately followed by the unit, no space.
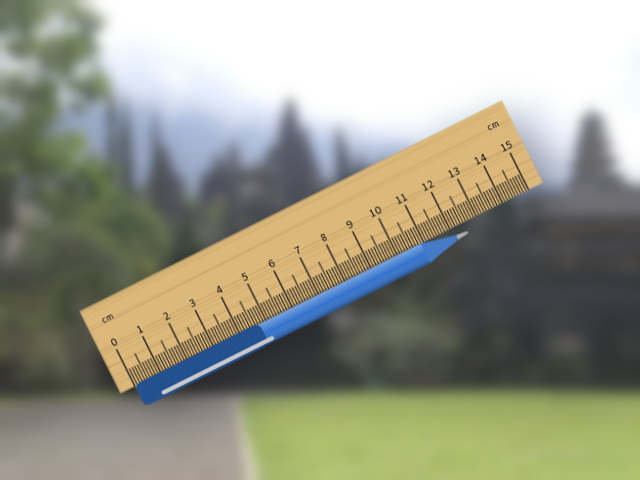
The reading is 12.5cm
